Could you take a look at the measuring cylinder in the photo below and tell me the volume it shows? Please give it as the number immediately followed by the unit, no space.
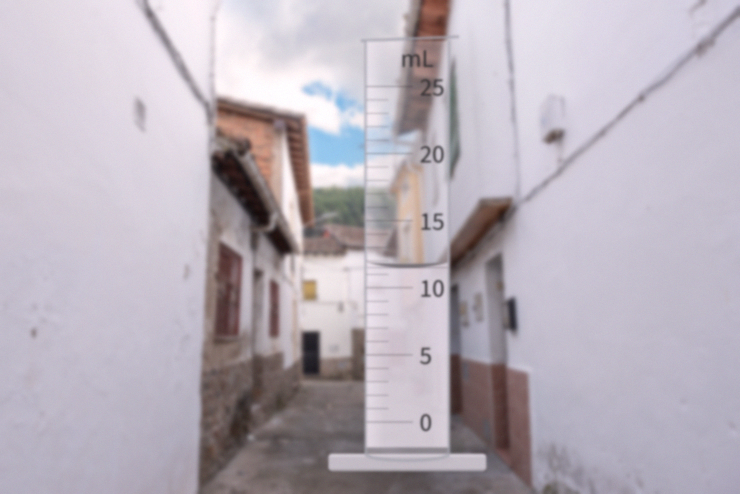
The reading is 11.5mL
